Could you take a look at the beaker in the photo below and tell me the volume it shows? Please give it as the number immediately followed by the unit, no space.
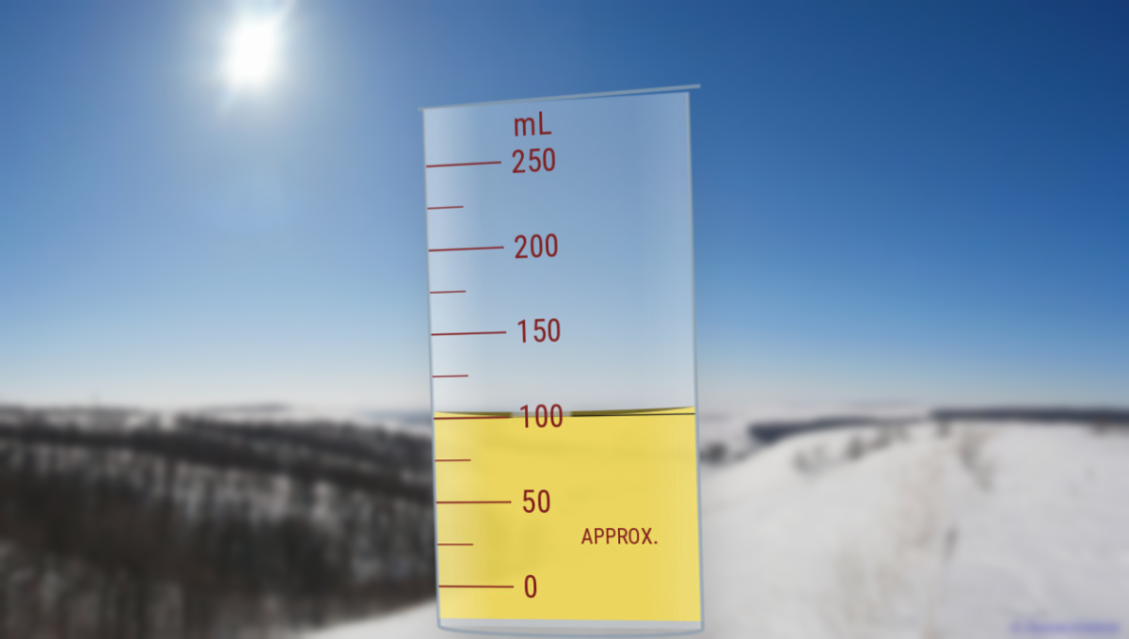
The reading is 100mL
